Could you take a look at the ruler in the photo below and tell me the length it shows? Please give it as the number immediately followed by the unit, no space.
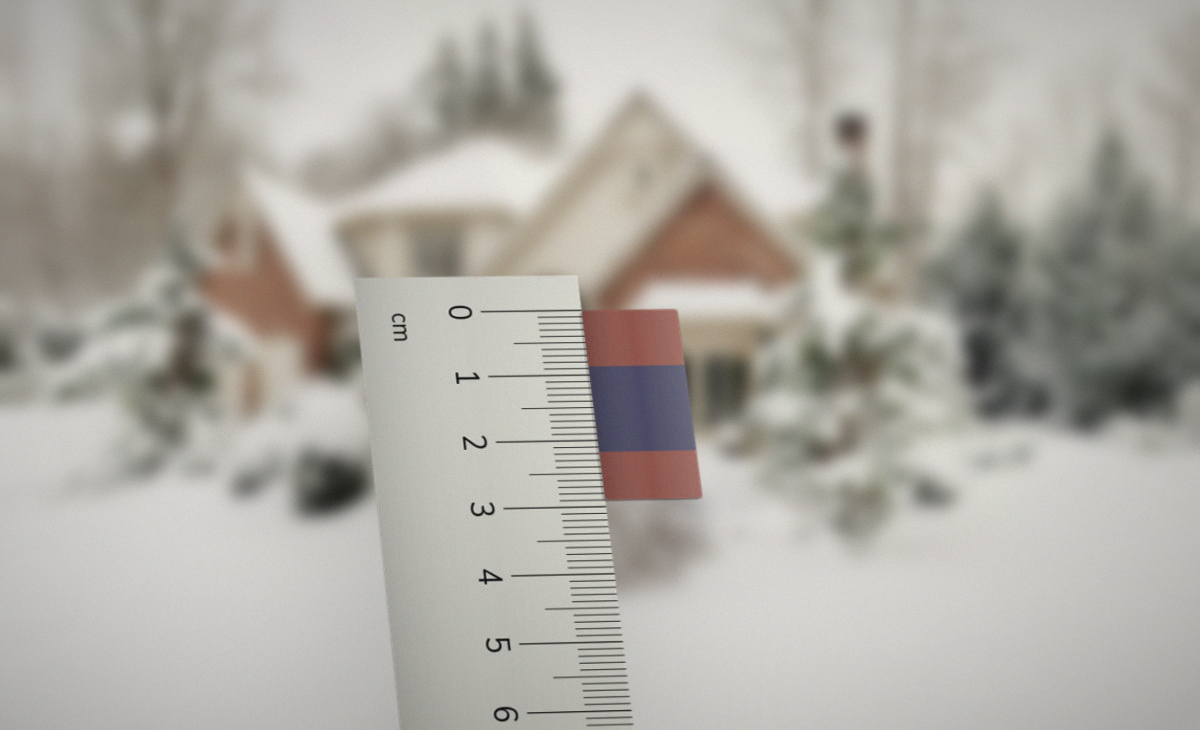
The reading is 2.9cm
